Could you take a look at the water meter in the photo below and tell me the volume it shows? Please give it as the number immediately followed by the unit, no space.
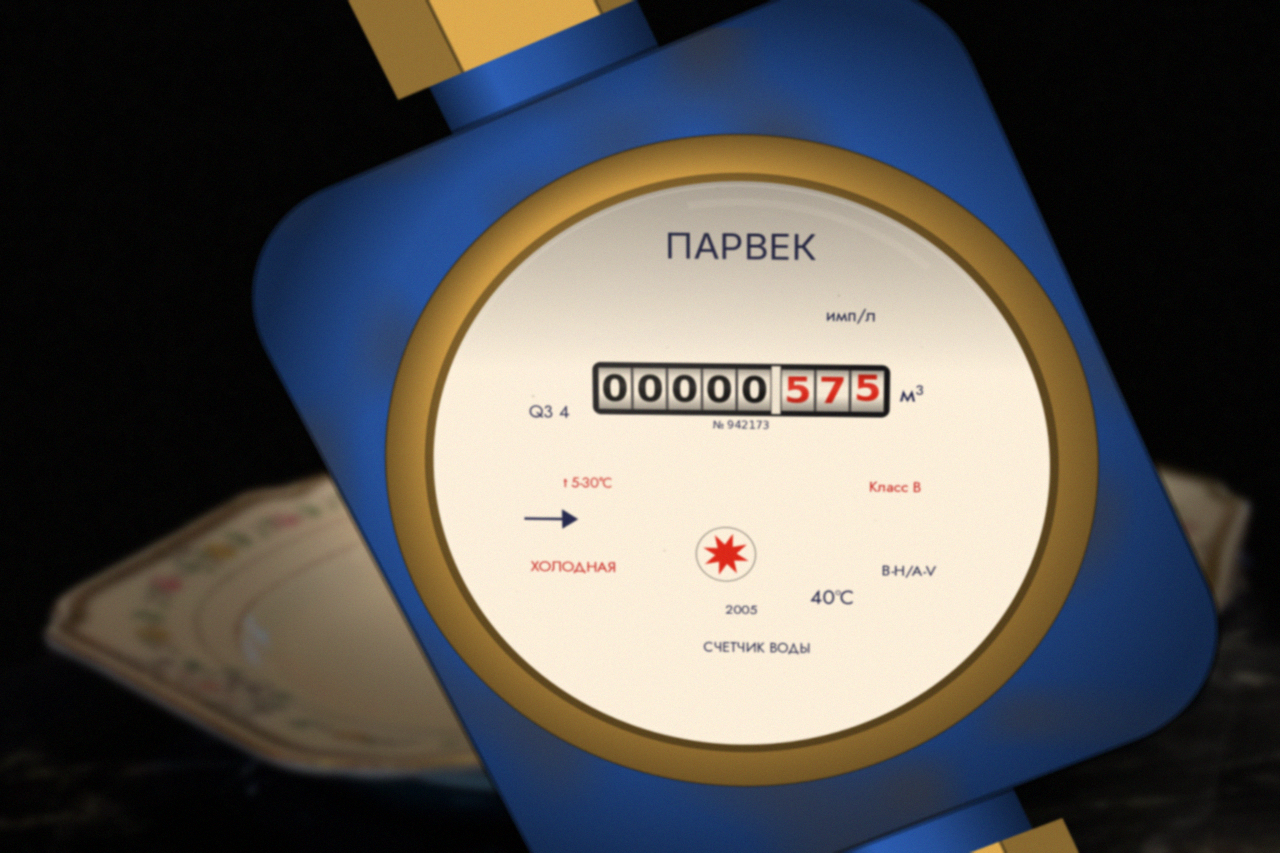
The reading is 0.575m³
